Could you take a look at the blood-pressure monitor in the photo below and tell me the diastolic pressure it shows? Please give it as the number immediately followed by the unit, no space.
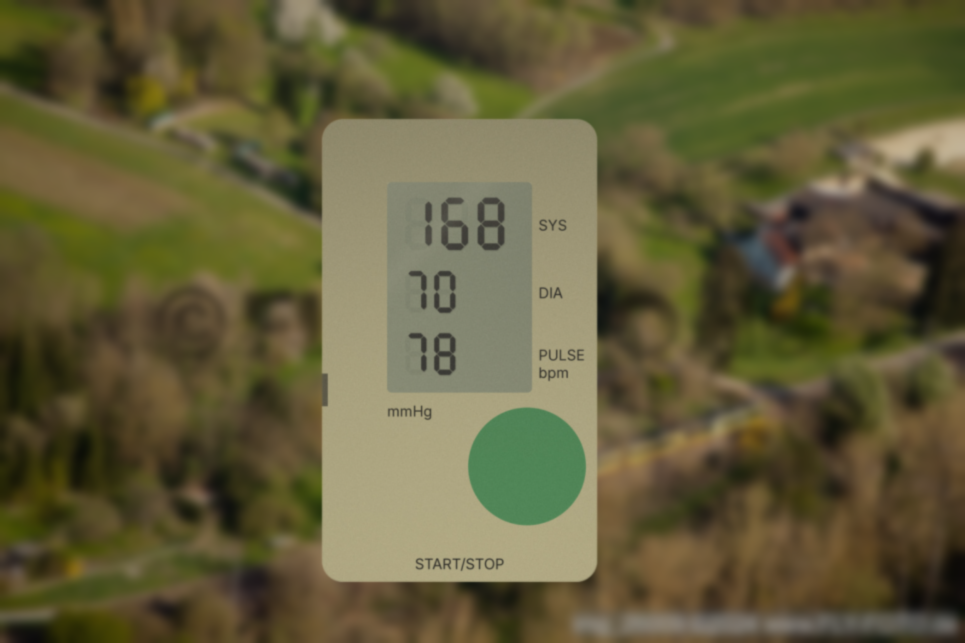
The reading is 70mmHg
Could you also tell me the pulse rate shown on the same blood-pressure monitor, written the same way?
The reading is 78bpm
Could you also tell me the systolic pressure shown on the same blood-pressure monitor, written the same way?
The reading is 168mmHg
